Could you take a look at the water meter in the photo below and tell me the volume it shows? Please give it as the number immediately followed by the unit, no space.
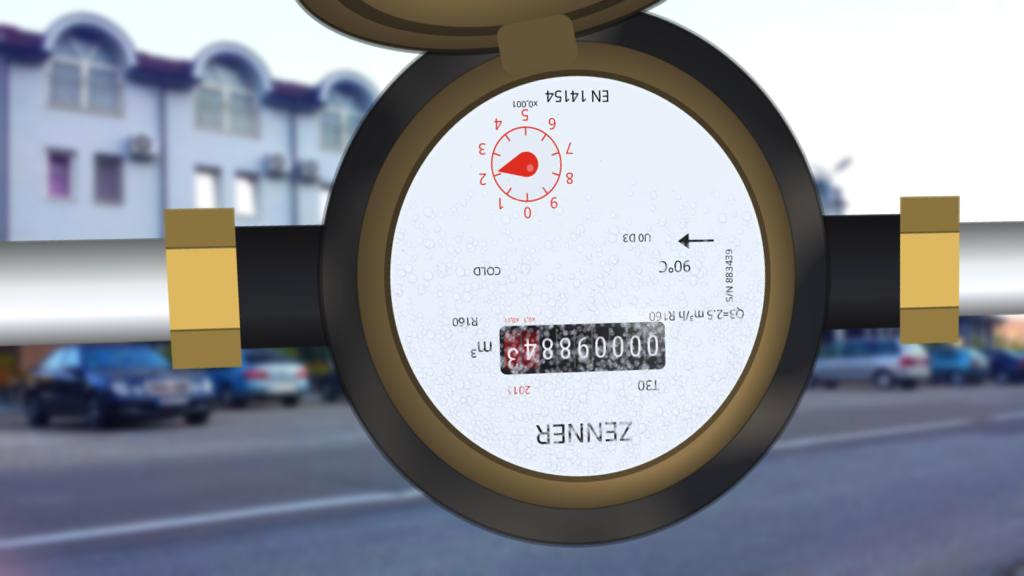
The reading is 988.432m³
